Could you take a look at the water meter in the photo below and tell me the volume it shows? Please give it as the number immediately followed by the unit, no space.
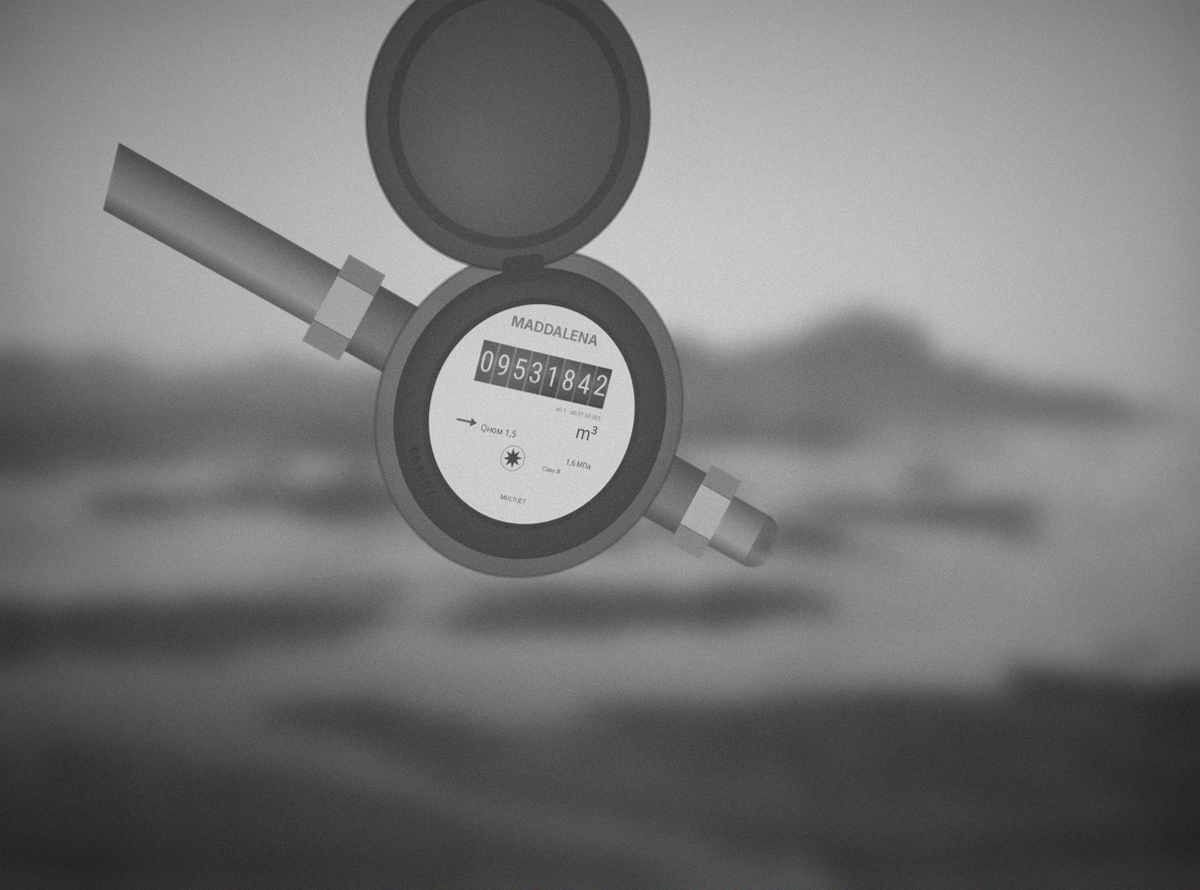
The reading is 9531.842m³
